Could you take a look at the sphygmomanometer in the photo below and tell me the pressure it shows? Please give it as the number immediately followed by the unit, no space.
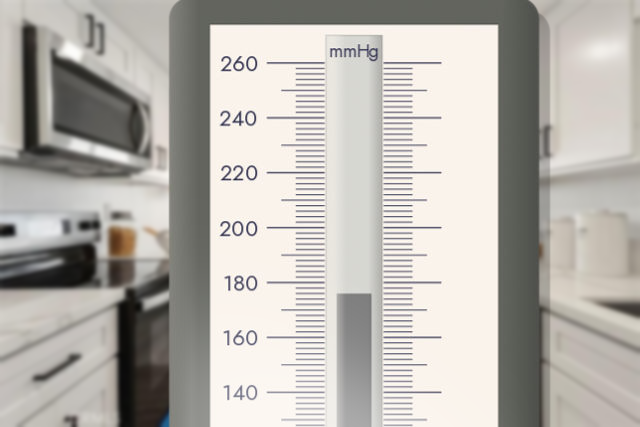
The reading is 176mmHg
